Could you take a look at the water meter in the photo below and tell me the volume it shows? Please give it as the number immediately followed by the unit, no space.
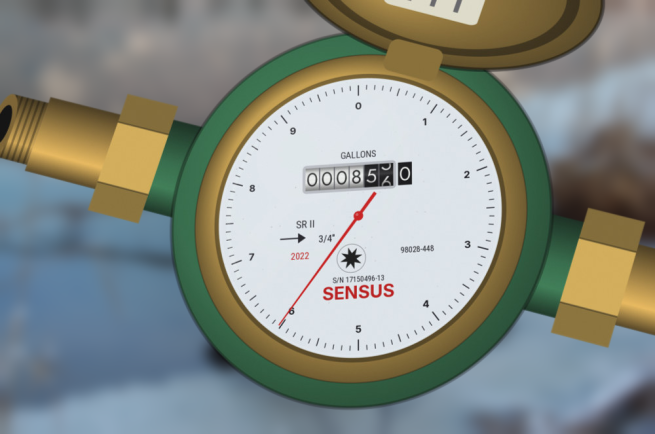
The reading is 8556.0gal
